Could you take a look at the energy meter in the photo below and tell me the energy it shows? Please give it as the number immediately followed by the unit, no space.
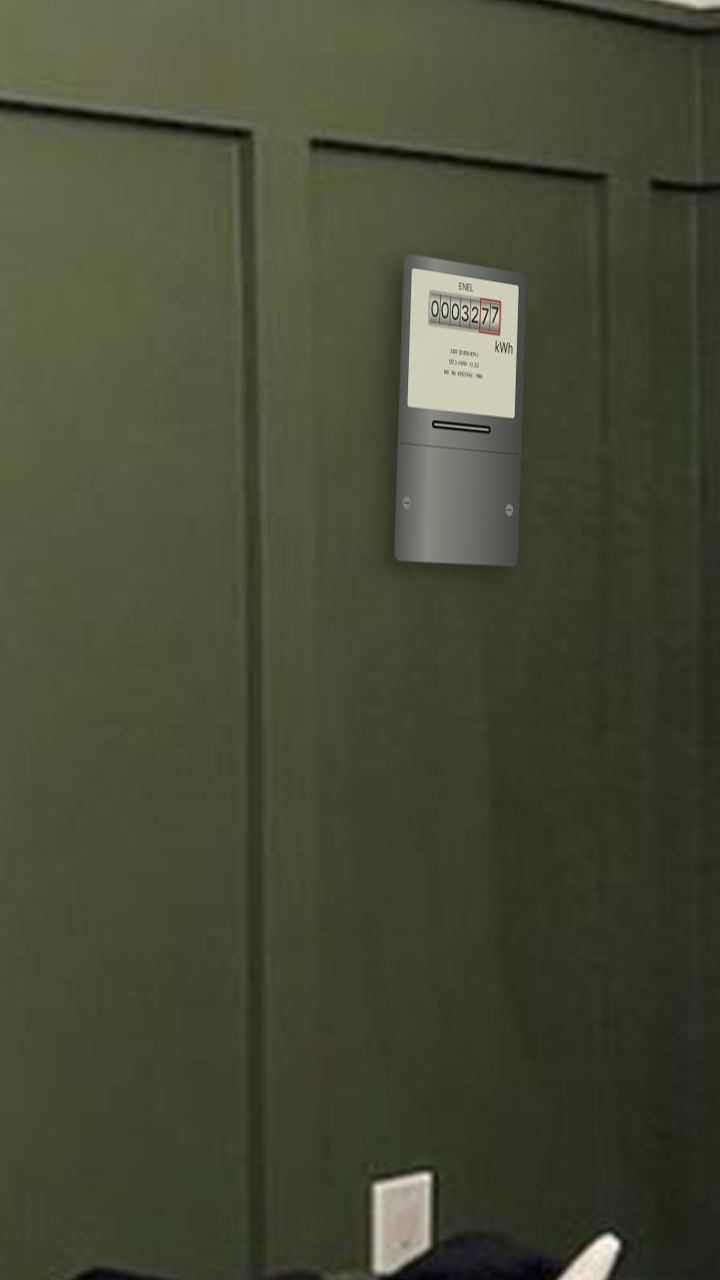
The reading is 32.77kWh
